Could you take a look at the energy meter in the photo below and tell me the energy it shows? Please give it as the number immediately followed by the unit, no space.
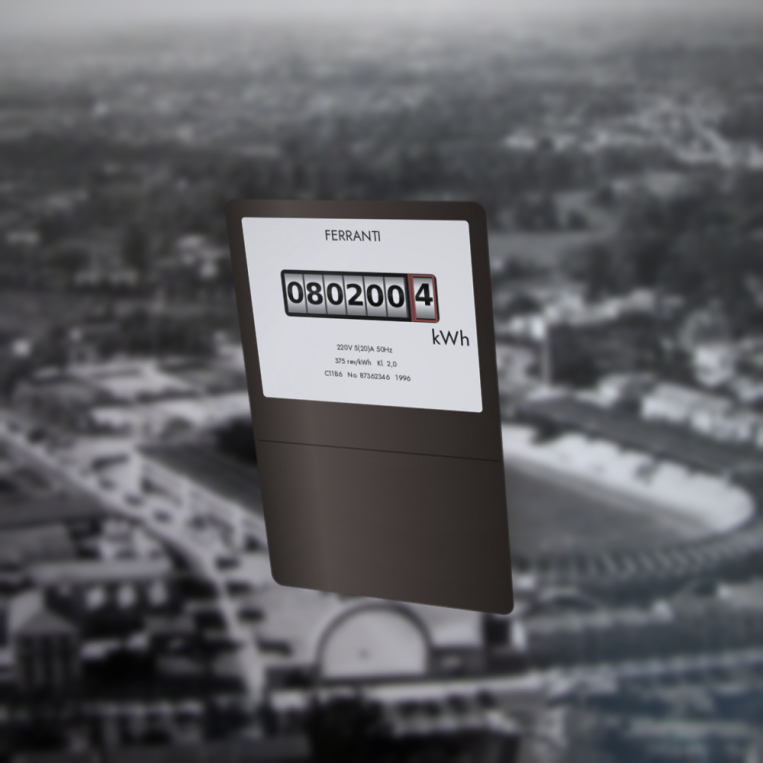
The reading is 80200.4kWh
